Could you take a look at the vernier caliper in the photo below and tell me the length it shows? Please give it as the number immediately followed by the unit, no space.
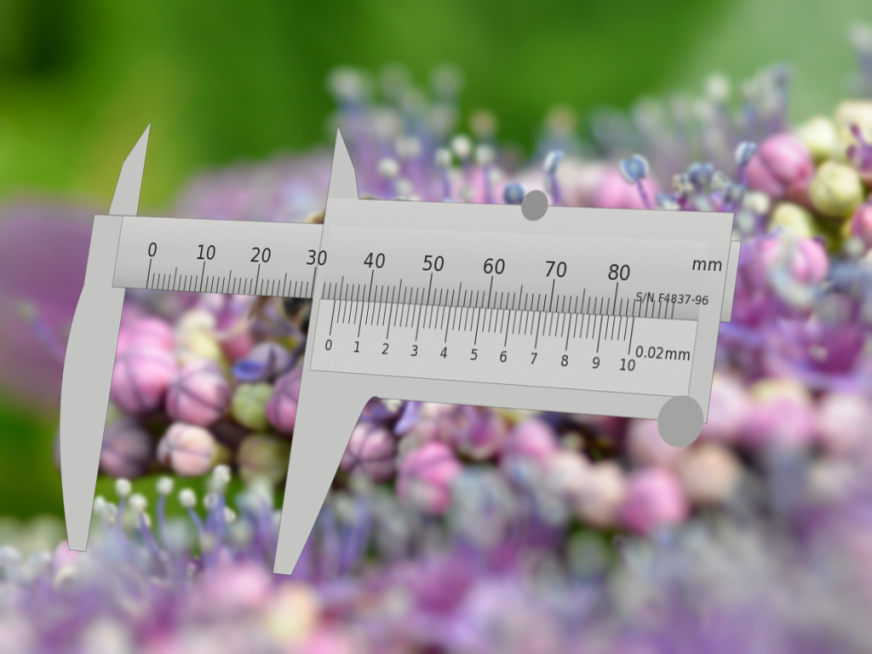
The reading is 34.2mm
